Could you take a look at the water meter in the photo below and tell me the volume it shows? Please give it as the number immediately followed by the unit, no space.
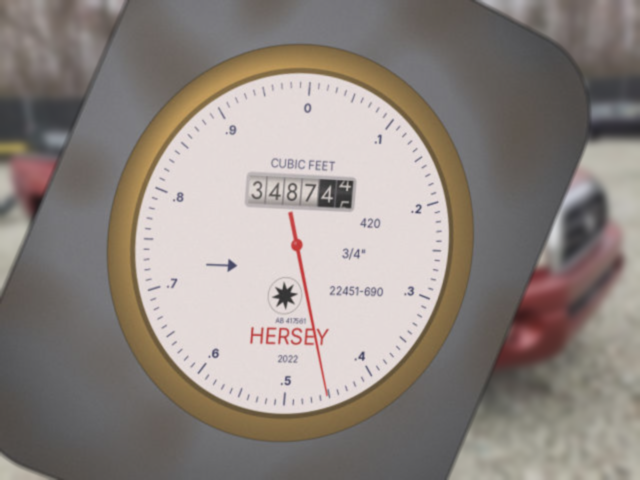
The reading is 348744.45ft³
